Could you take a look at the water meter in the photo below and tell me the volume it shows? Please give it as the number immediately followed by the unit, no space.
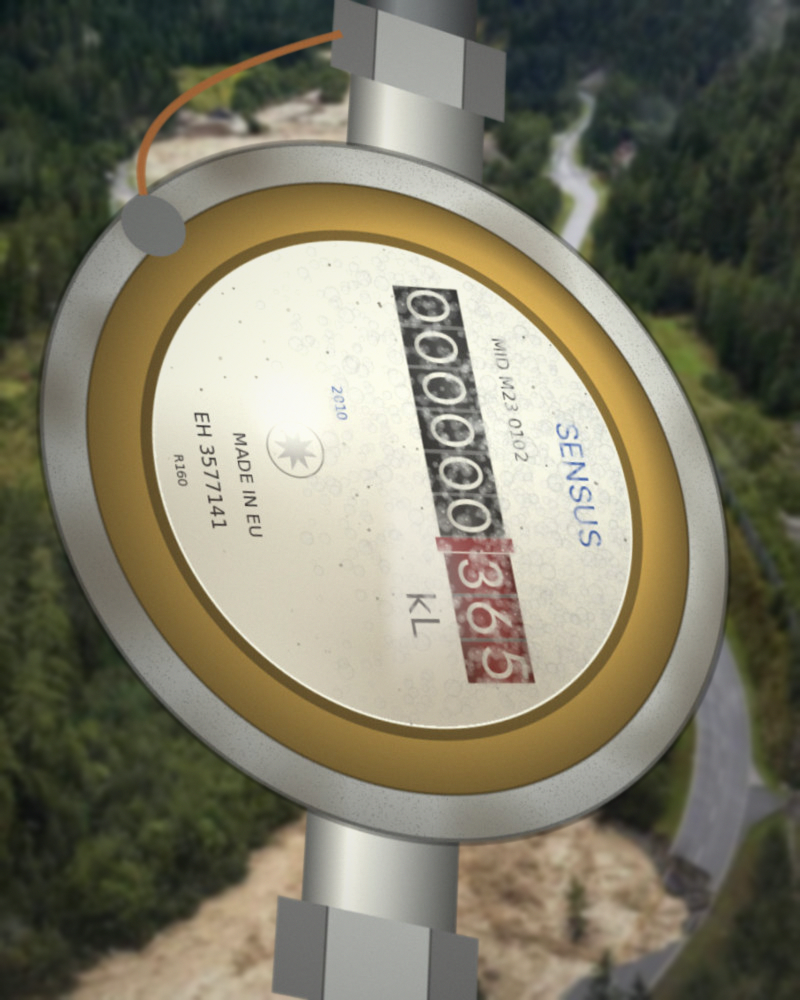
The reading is 0.365kL
